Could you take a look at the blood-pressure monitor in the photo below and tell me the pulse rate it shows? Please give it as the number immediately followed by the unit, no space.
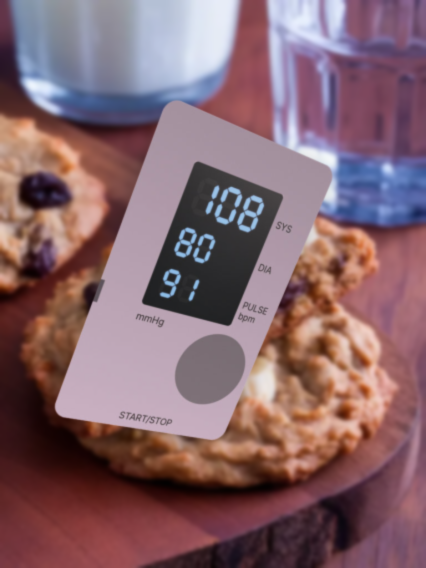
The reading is 91bpm
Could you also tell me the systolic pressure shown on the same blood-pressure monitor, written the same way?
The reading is 108mmHg
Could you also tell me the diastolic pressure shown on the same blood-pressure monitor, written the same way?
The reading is 80mmHg
